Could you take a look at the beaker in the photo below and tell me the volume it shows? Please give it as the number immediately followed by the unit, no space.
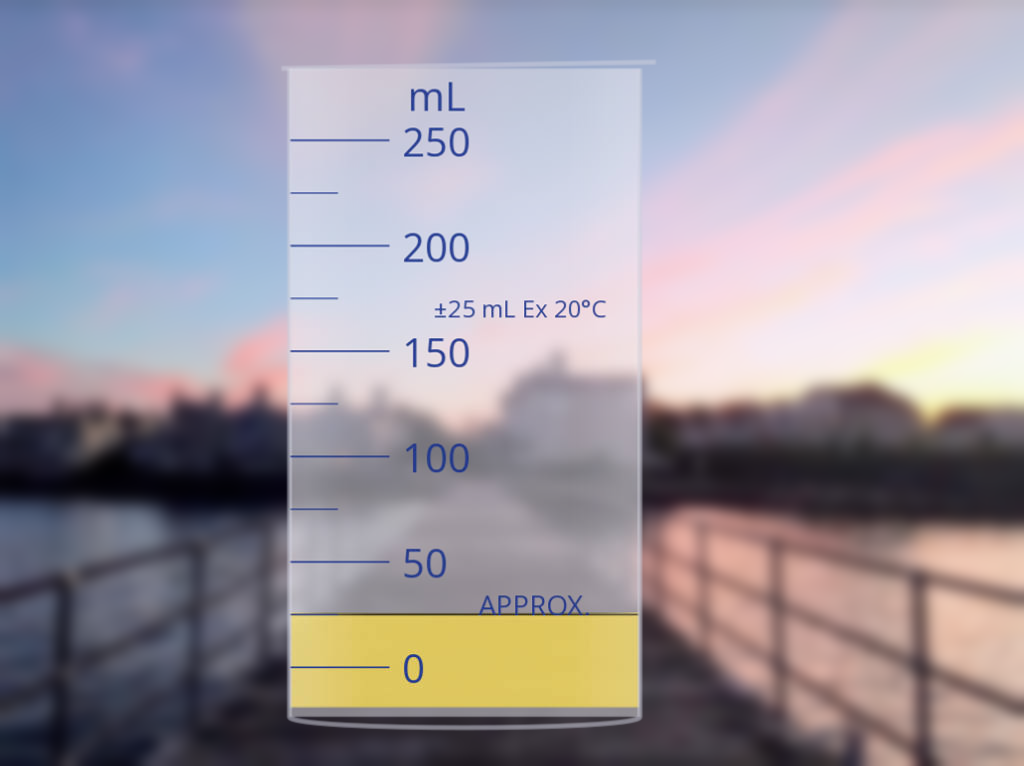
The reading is 25mL
